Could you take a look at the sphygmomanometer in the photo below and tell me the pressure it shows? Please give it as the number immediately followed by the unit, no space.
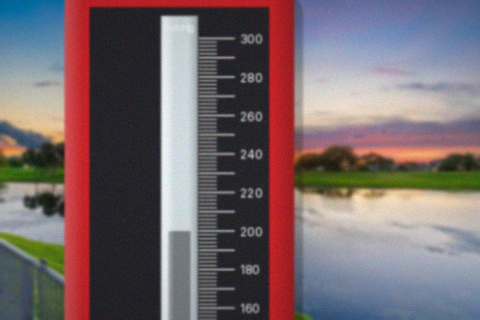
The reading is 200mmHg
